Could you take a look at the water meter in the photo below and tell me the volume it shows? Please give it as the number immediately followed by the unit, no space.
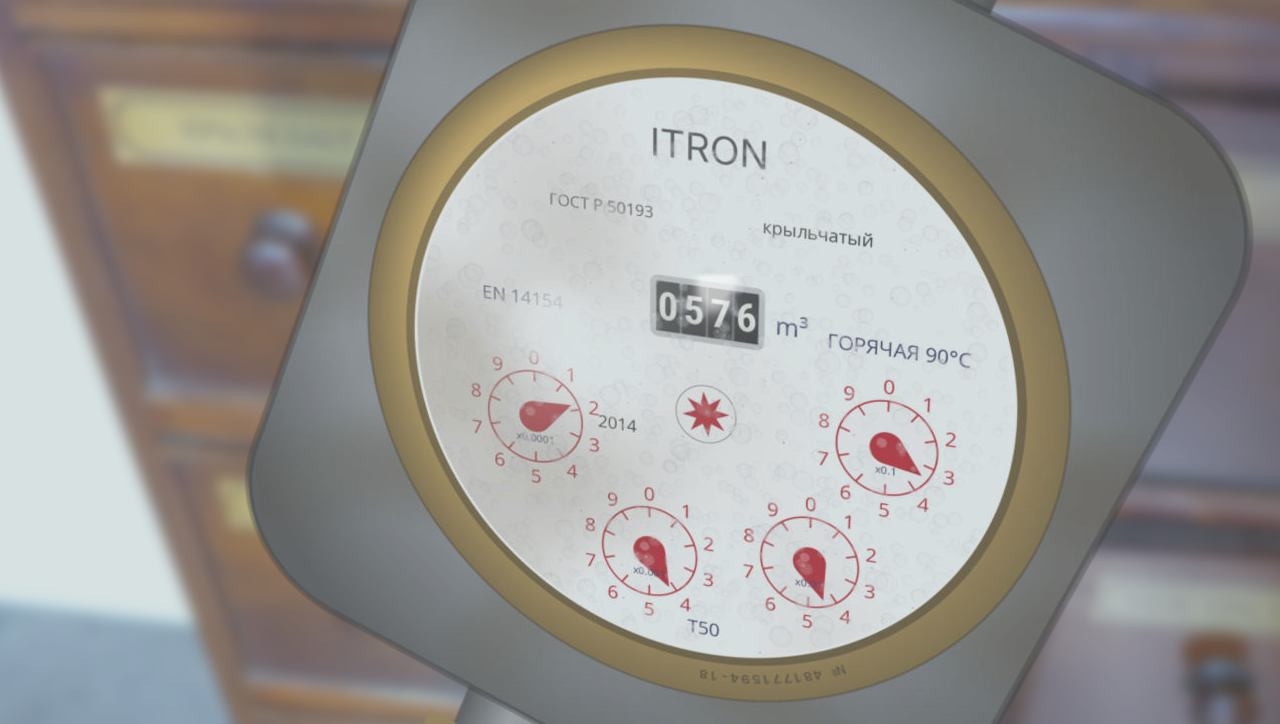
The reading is 576.3441m³
